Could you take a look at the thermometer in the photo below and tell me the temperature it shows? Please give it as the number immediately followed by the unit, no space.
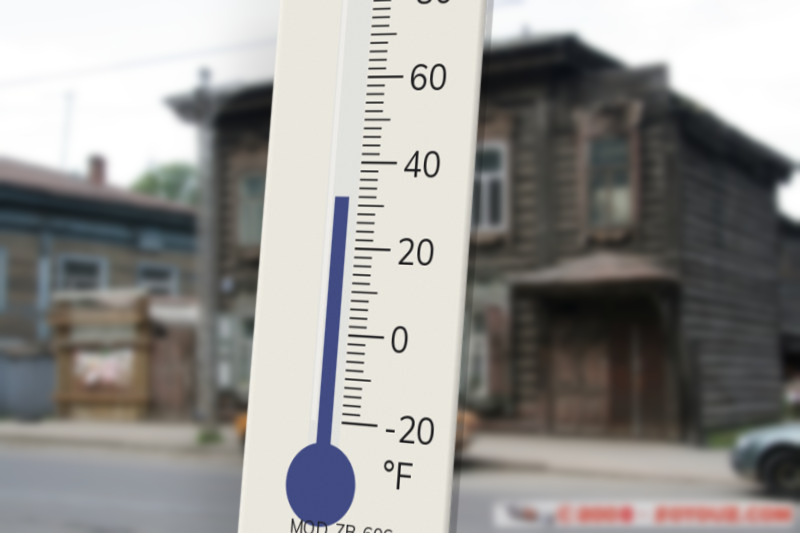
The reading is 32°F
